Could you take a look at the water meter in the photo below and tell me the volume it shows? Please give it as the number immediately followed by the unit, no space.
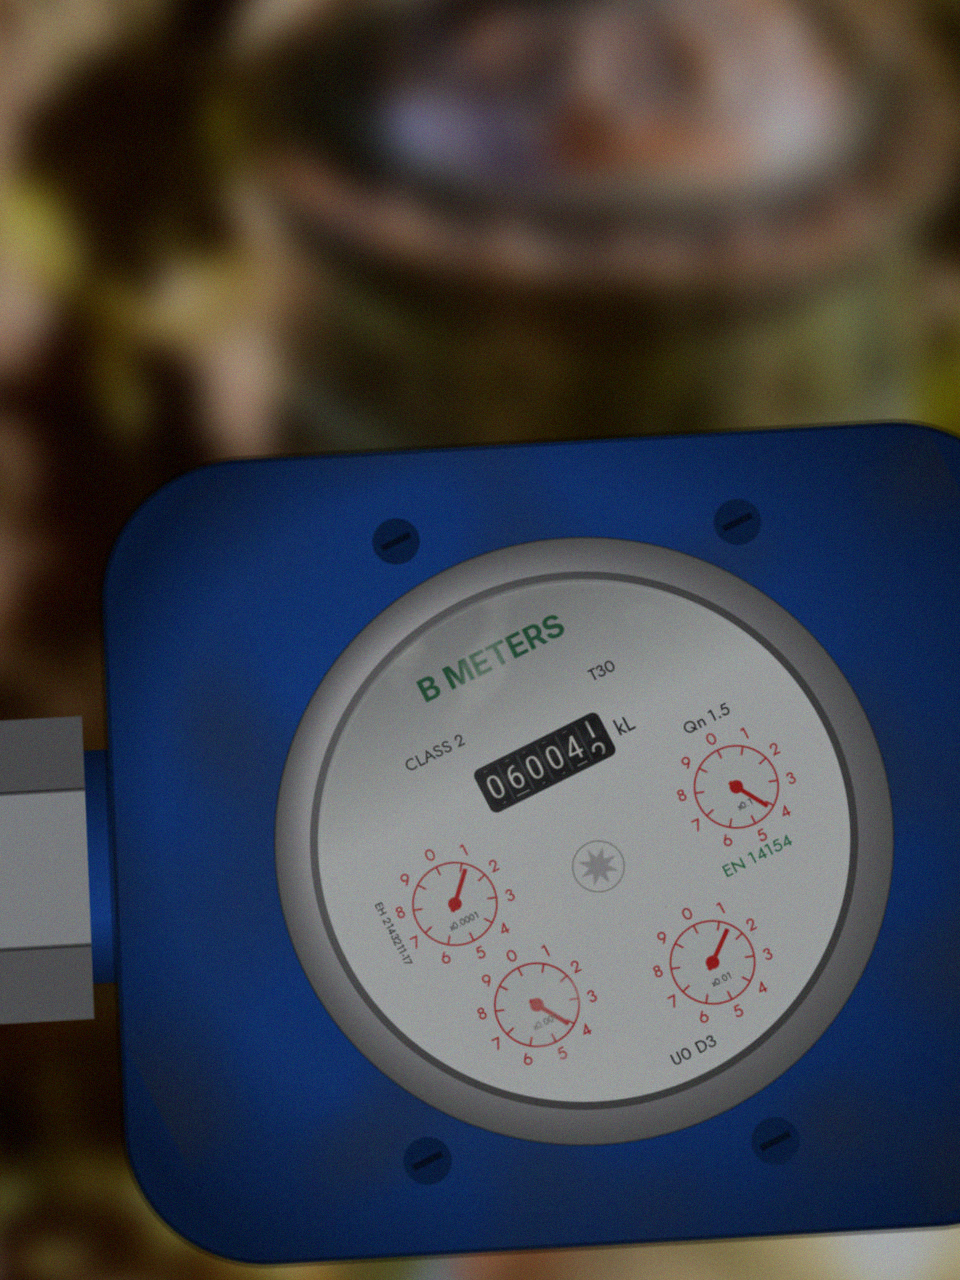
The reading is 60041.4141kL
